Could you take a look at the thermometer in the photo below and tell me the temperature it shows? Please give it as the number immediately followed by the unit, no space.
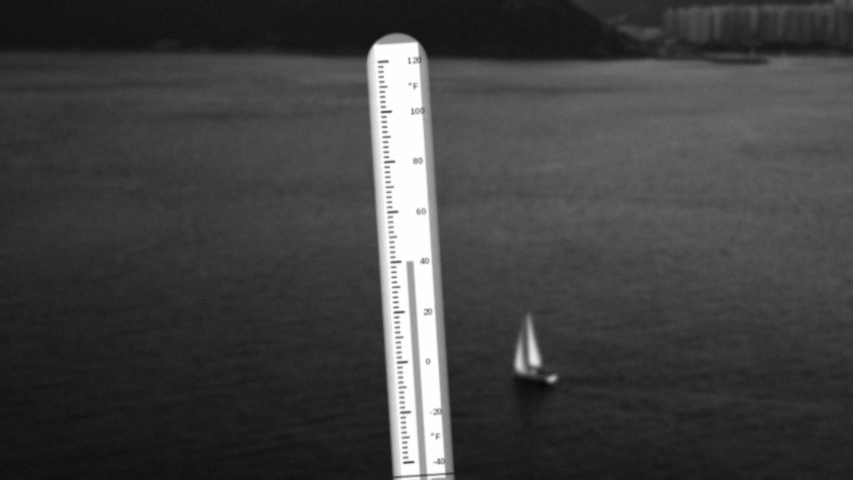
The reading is 40°F
